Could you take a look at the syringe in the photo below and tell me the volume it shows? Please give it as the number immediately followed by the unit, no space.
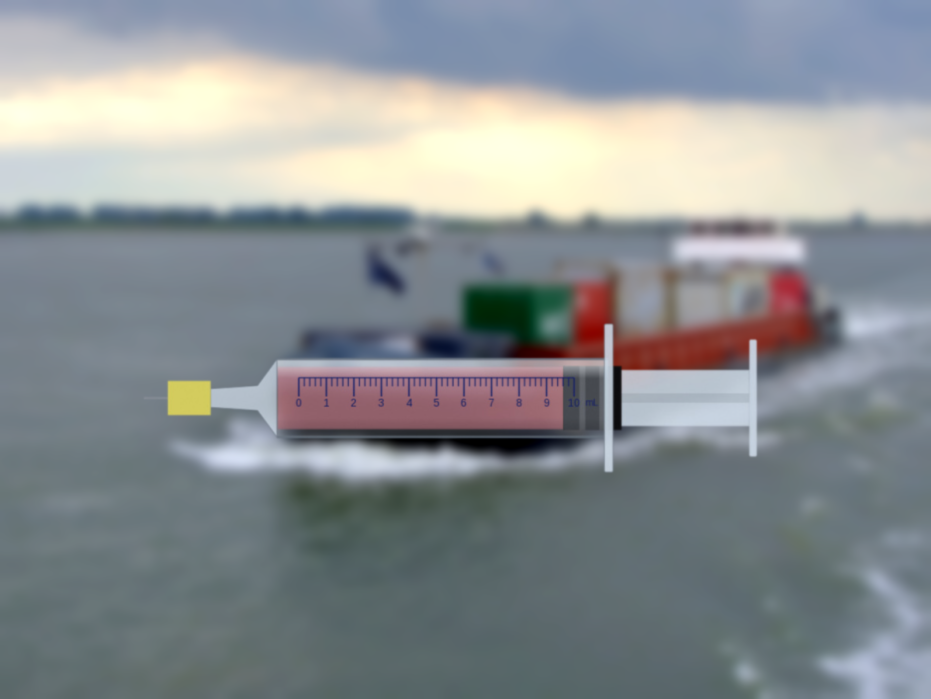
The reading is 9.6mL
